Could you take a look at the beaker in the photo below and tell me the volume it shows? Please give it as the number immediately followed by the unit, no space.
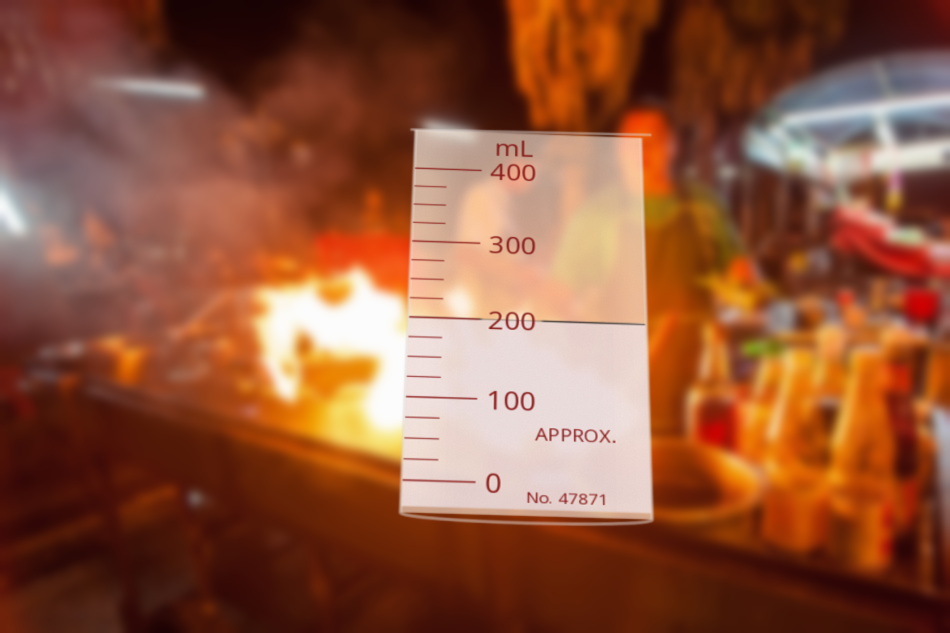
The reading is 200mL
